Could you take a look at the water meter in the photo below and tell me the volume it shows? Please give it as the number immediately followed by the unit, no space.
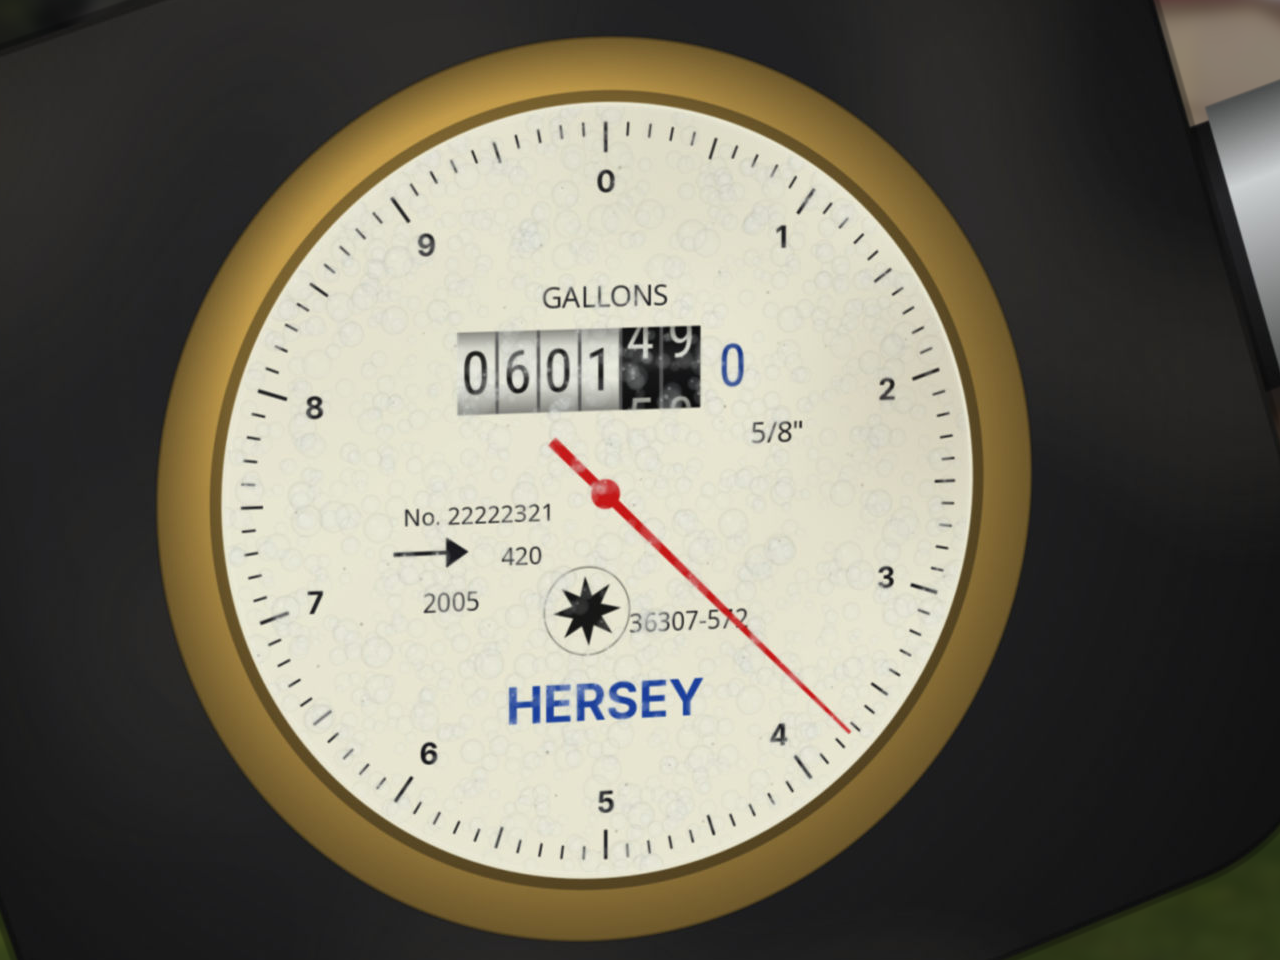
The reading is 601493.7gal
